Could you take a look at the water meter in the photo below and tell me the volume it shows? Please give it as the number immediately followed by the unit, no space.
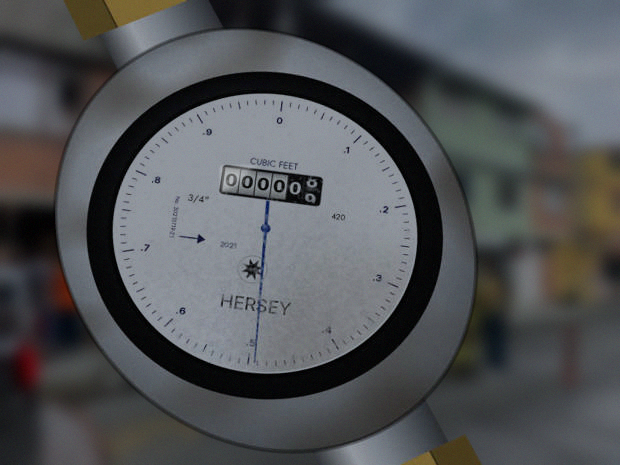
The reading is 8.49ft³
